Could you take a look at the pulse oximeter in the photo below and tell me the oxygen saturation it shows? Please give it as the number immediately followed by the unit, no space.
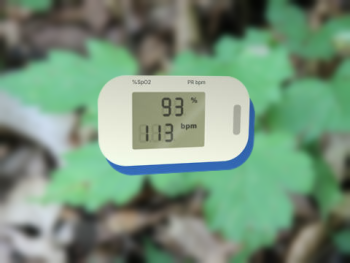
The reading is 93%
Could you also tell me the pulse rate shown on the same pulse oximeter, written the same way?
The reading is 113bpm
